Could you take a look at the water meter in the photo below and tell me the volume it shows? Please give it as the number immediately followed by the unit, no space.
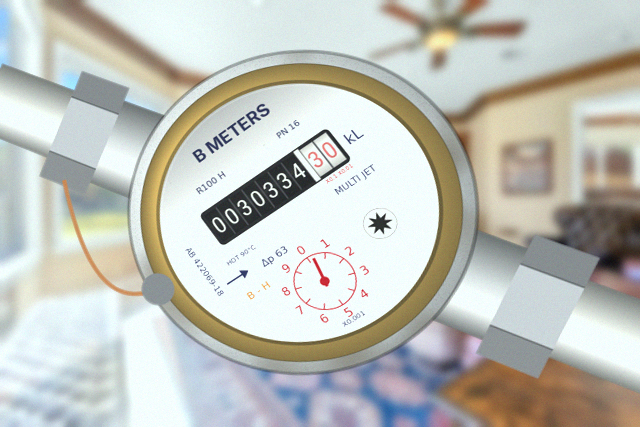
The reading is 30334.300kL
